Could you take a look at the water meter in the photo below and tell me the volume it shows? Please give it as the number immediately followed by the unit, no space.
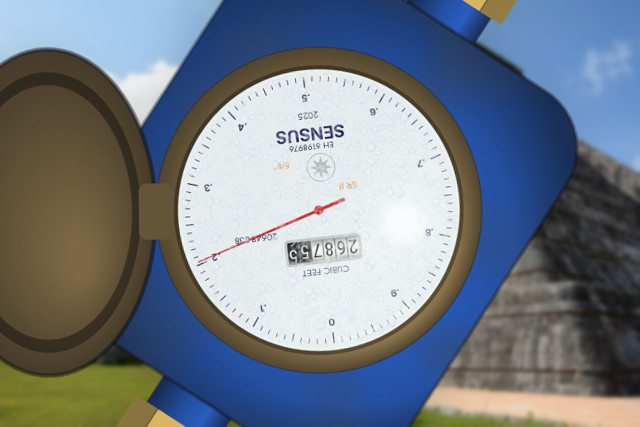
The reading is 268755.20ft³
